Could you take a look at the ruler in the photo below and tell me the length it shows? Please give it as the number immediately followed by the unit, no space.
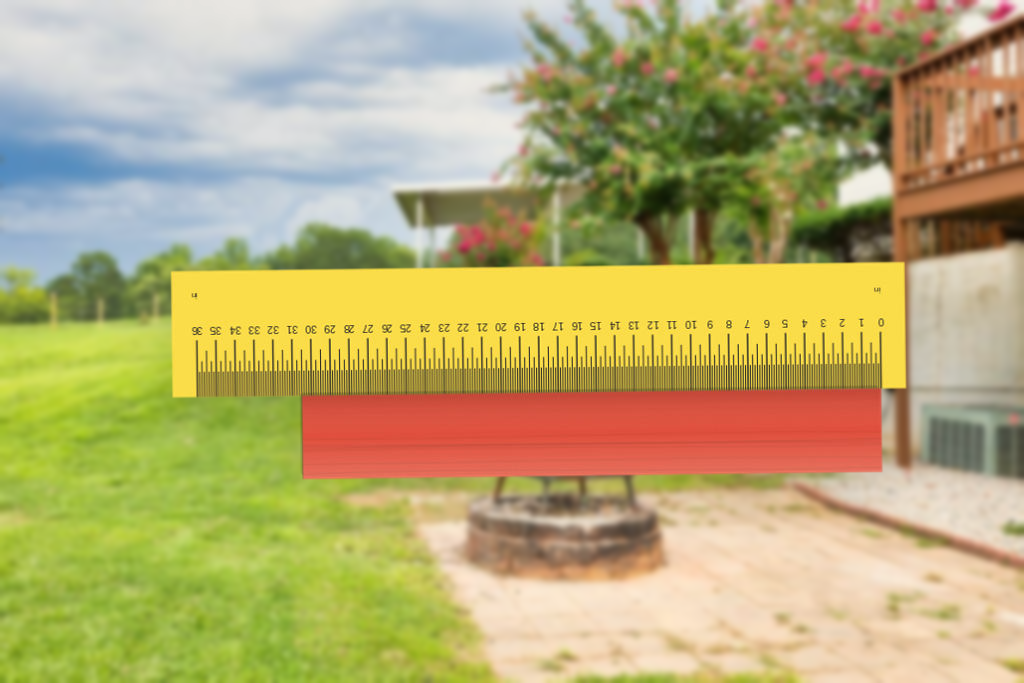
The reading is 30.5in
